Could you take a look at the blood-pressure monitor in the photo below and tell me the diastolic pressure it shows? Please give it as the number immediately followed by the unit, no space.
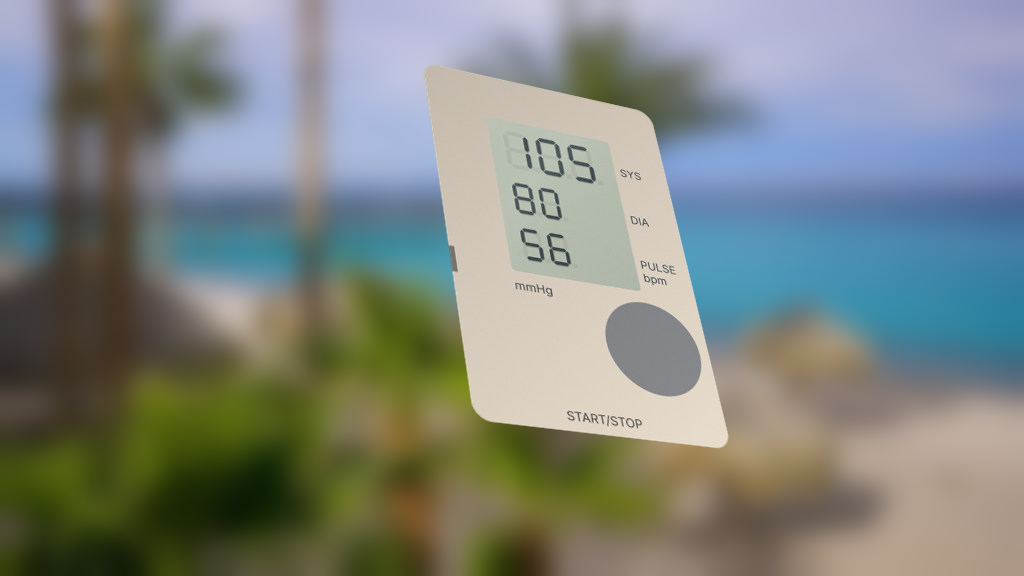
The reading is 80mmHg
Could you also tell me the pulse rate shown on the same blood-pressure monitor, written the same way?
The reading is 56bpm
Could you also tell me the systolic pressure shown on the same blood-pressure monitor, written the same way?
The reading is 105mmHg
